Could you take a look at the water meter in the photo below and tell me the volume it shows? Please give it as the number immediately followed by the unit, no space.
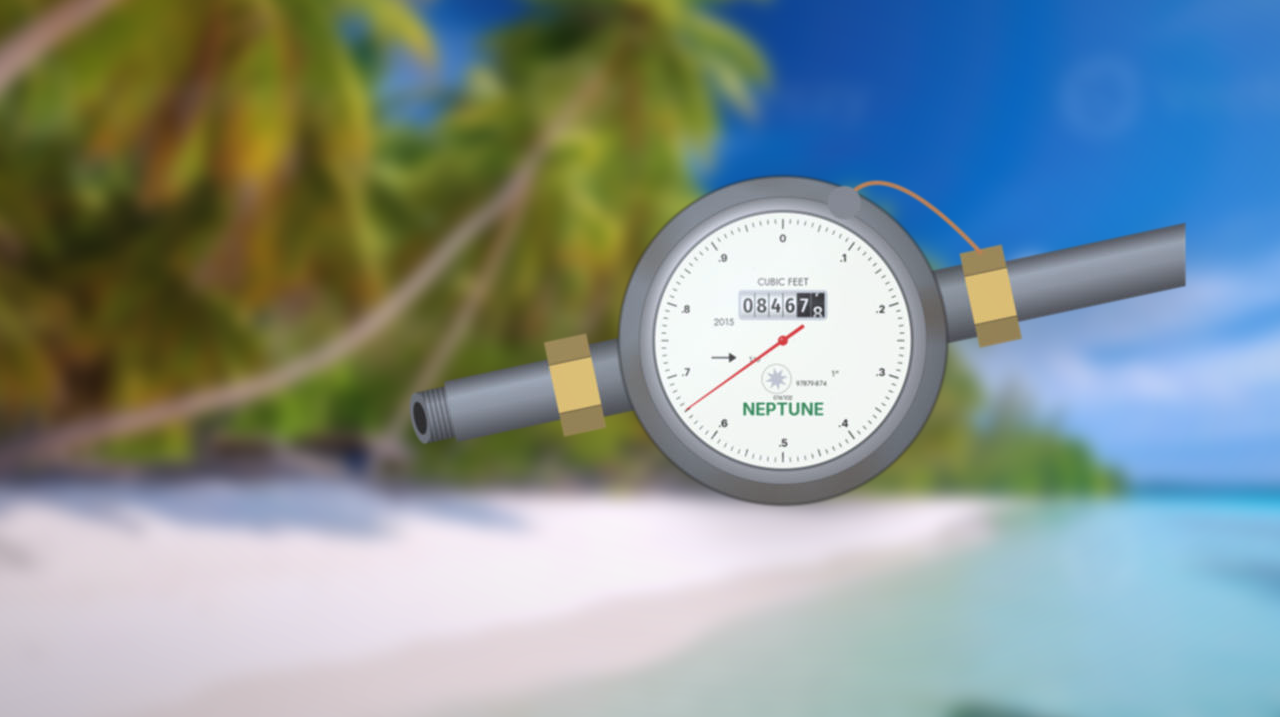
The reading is 84677.65ft³
